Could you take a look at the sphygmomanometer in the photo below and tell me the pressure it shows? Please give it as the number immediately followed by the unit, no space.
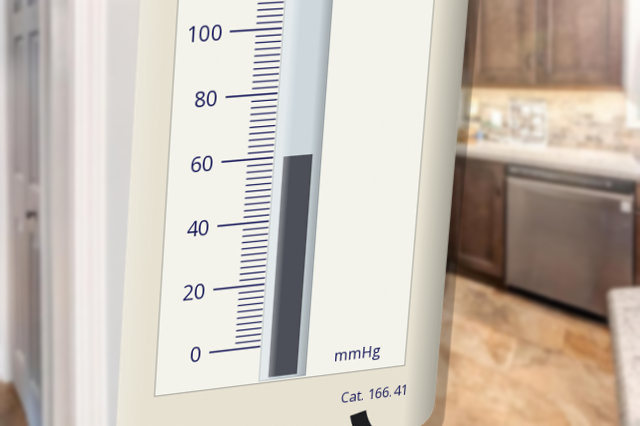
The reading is 60mmHg
